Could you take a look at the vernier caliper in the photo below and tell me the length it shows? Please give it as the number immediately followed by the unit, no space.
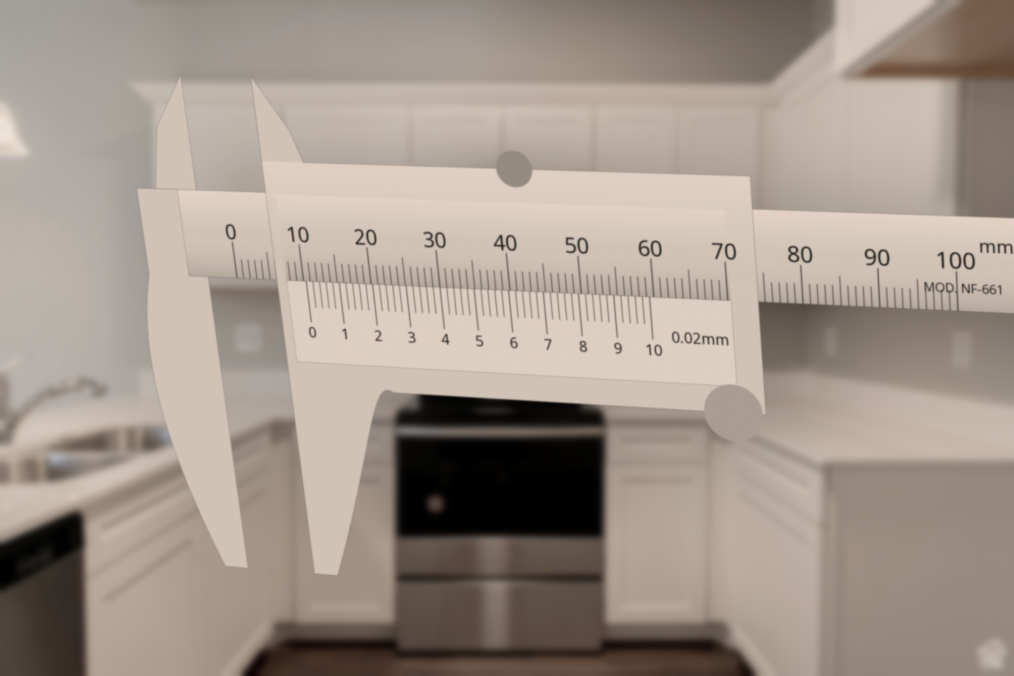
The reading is 10.4mm
